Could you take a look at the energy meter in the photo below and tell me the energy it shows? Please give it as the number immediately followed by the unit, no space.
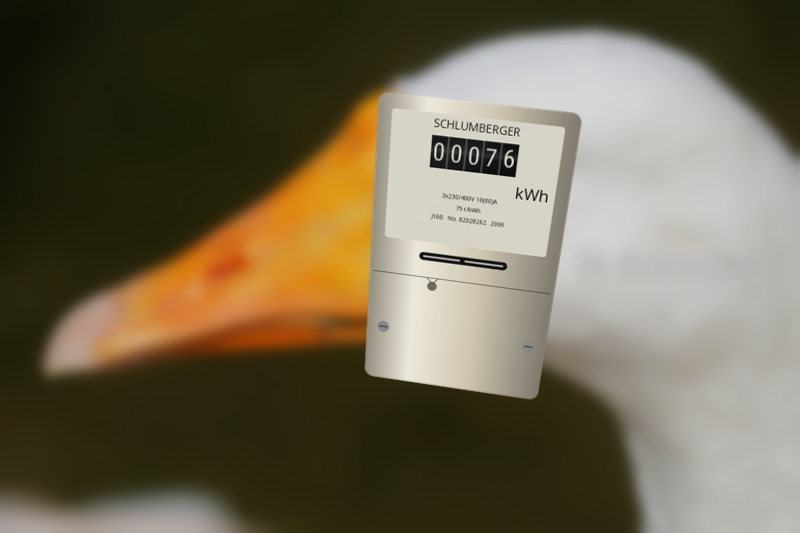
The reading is 76kWh
